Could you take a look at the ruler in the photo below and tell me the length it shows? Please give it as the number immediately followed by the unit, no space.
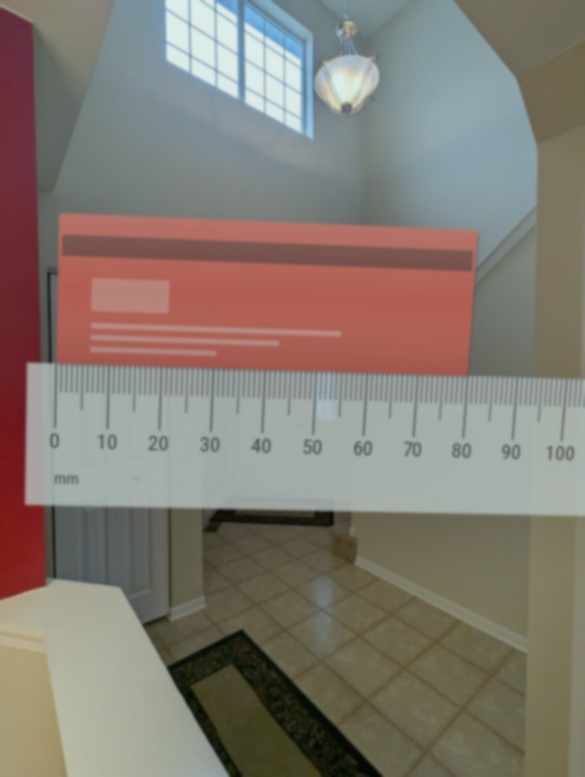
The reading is 80mm
